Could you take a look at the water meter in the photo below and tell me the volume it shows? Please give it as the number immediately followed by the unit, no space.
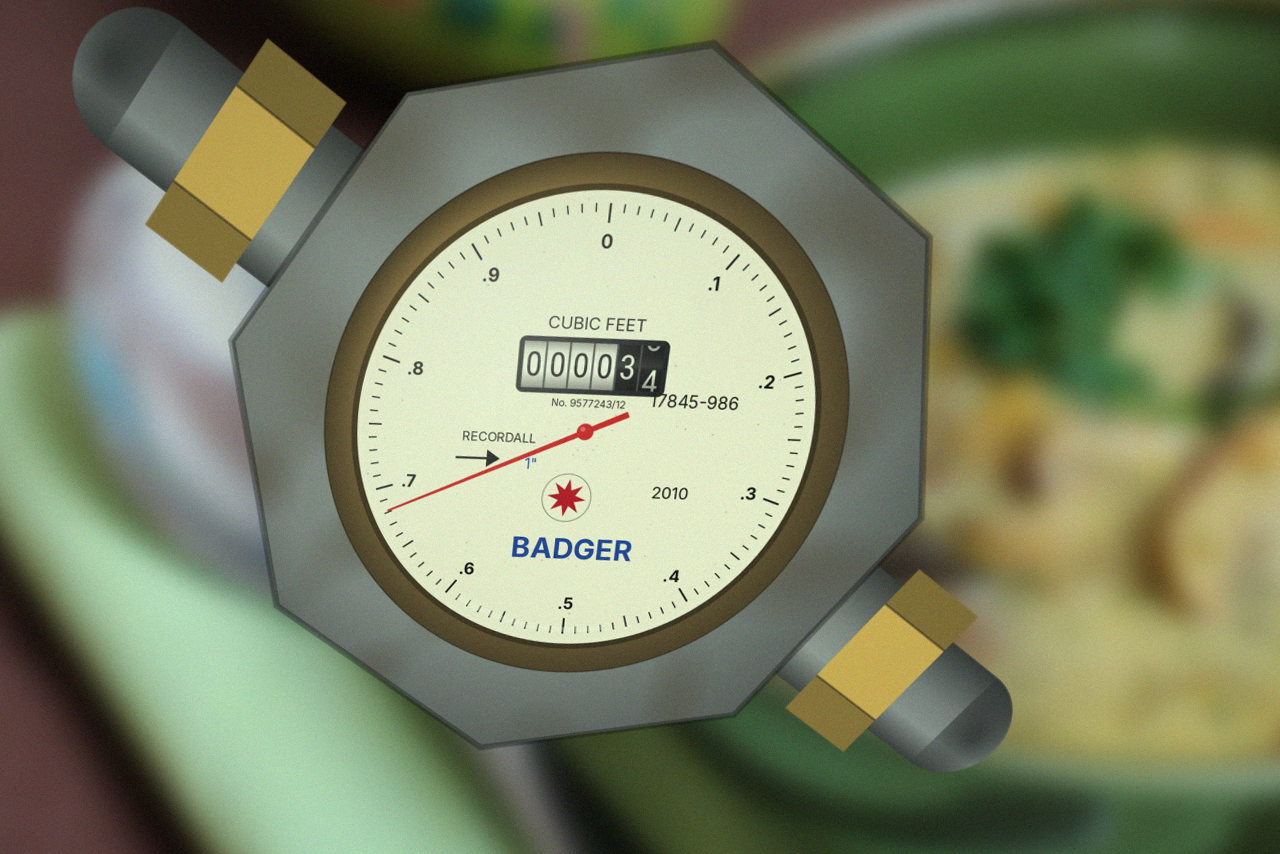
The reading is 33.68ft³
